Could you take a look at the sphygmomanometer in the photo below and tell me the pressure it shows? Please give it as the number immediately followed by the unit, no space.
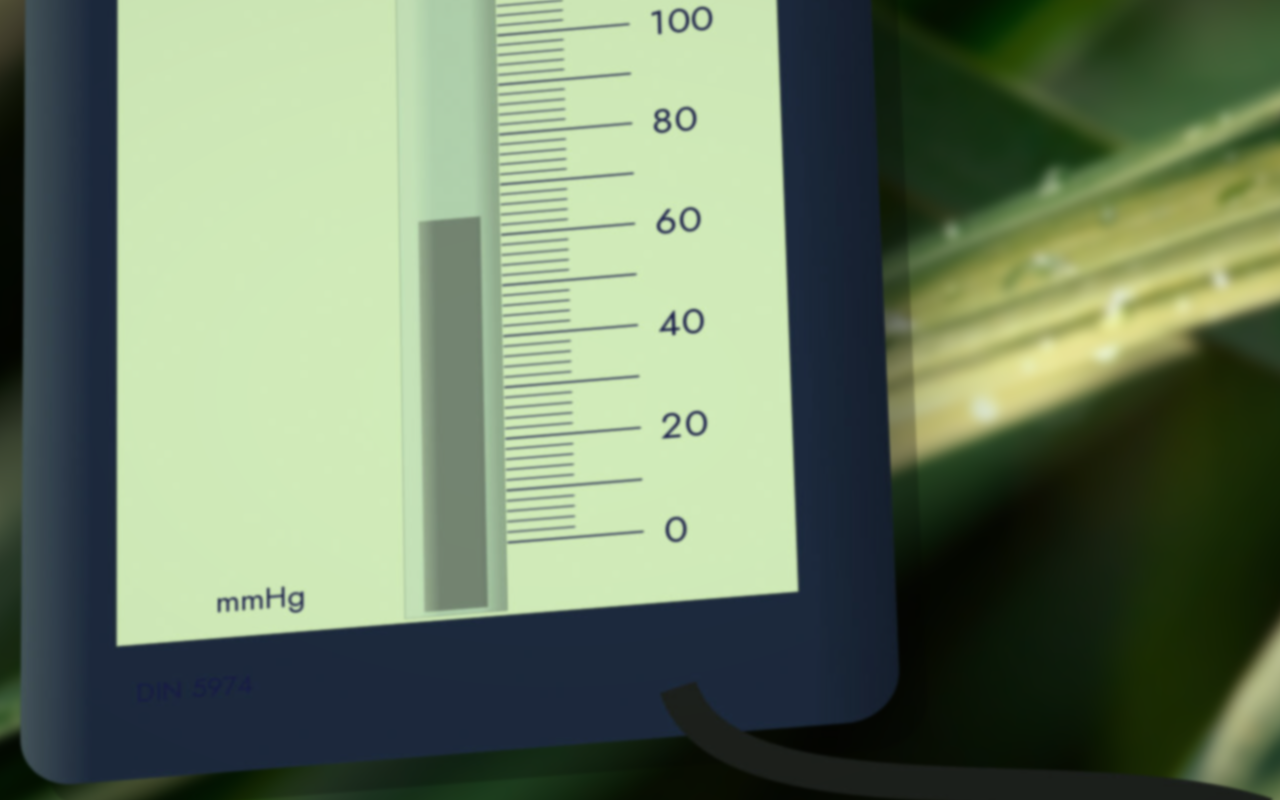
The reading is 64mmHg
